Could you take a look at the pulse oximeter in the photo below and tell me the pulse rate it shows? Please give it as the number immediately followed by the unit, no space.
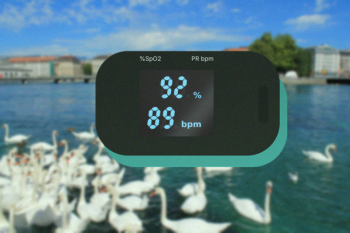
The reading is 89bpm
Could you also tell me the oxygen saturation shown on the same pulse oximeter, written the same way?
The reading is 92%
